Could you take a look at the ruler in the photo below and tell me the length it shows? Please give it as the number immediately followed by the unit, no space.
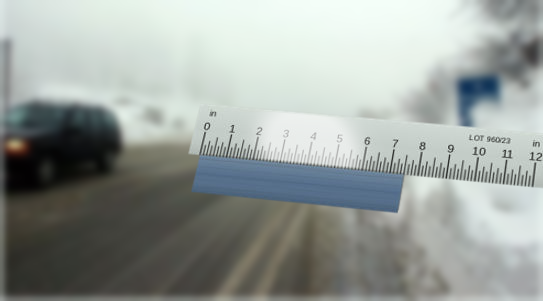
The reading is 7.5in
